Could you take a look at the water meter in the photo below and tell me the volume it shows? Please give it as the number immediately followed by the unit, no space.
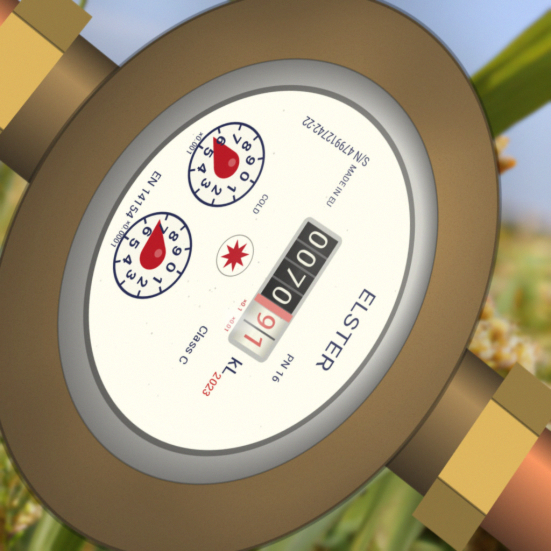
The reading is 70.9156kL
